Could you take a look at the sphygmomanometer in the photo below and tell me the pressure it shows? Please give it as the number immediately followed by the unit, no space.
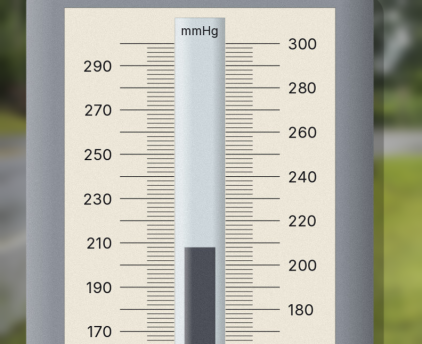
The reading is 208mmHg
